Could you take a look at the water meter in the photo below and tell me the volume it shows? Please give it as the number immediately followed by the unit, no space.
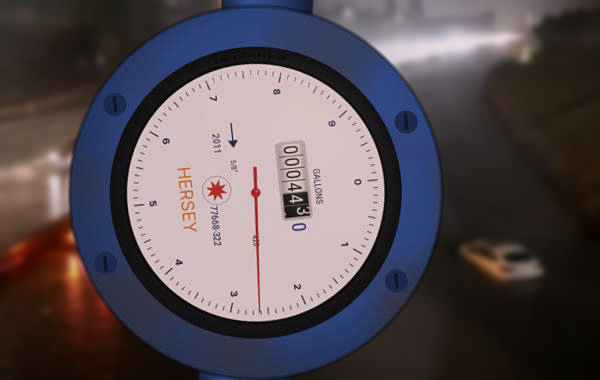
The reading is 4432.6gal
